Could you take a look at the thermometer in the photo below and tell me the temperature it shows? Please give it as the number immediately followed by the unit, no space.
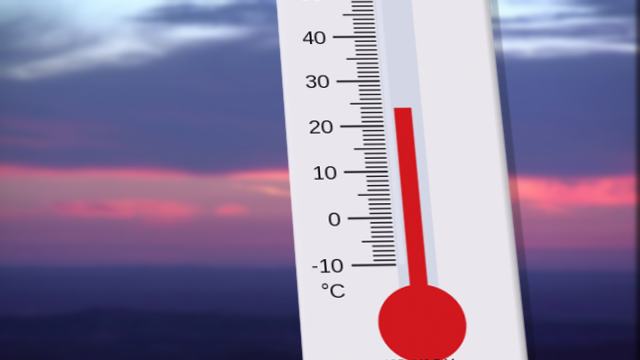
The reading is 24°C
